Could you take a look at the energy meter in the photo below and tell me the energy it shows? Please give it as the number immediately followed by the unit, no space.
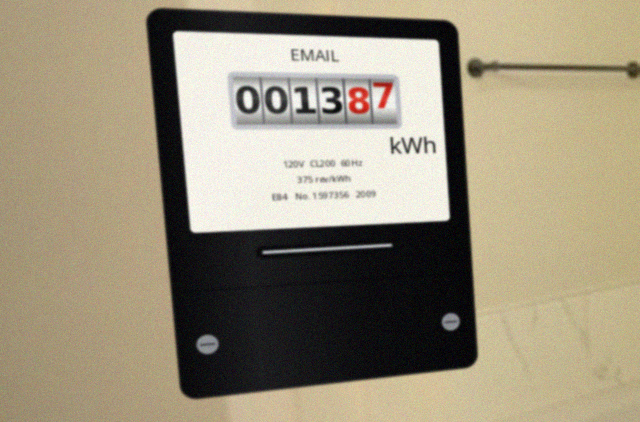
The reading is 13.87kWh
